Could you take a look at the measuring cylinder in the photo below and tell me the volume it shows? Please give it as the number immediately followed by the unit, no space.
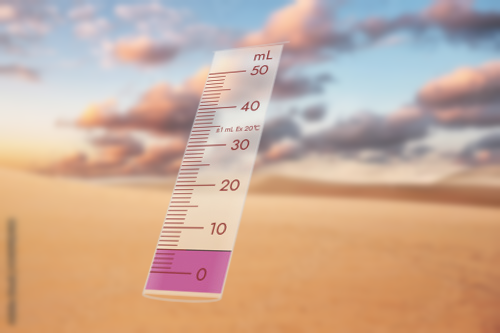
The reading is 5mL
